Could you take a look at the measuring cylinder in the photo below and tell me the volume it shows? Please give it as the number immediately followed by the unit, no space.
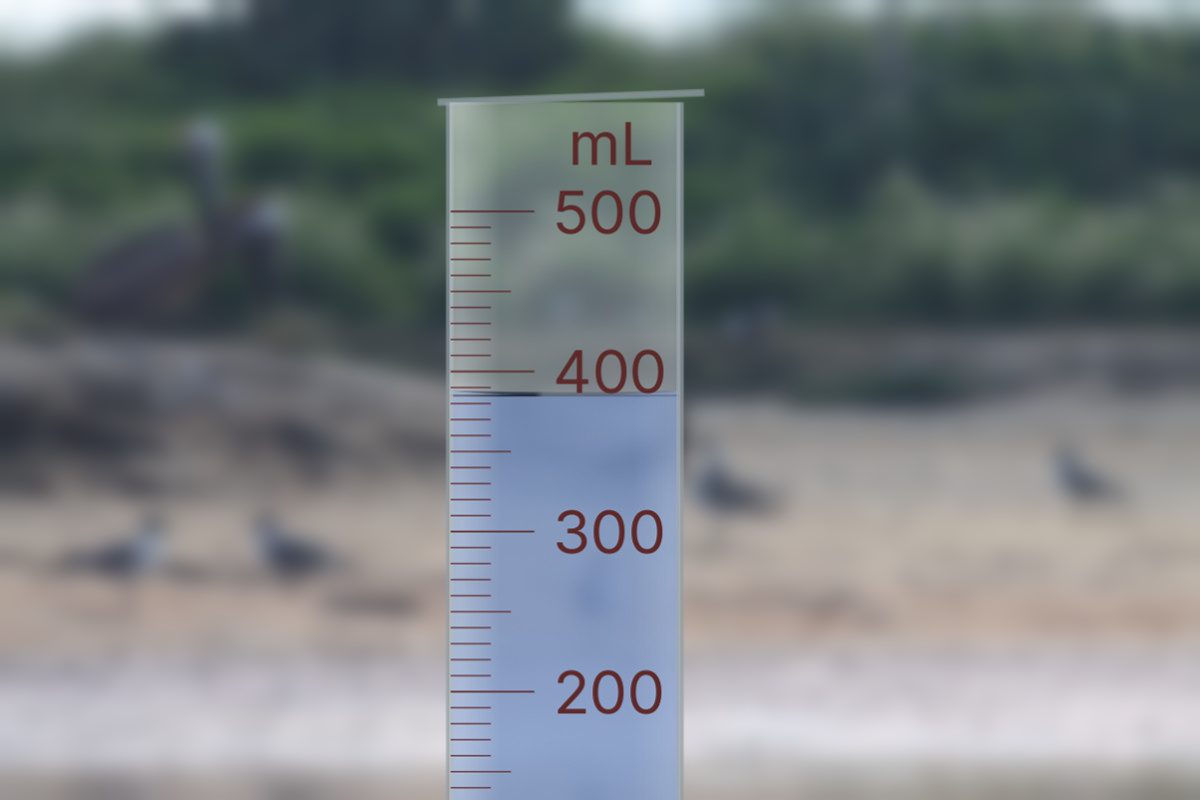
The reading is 385mL
